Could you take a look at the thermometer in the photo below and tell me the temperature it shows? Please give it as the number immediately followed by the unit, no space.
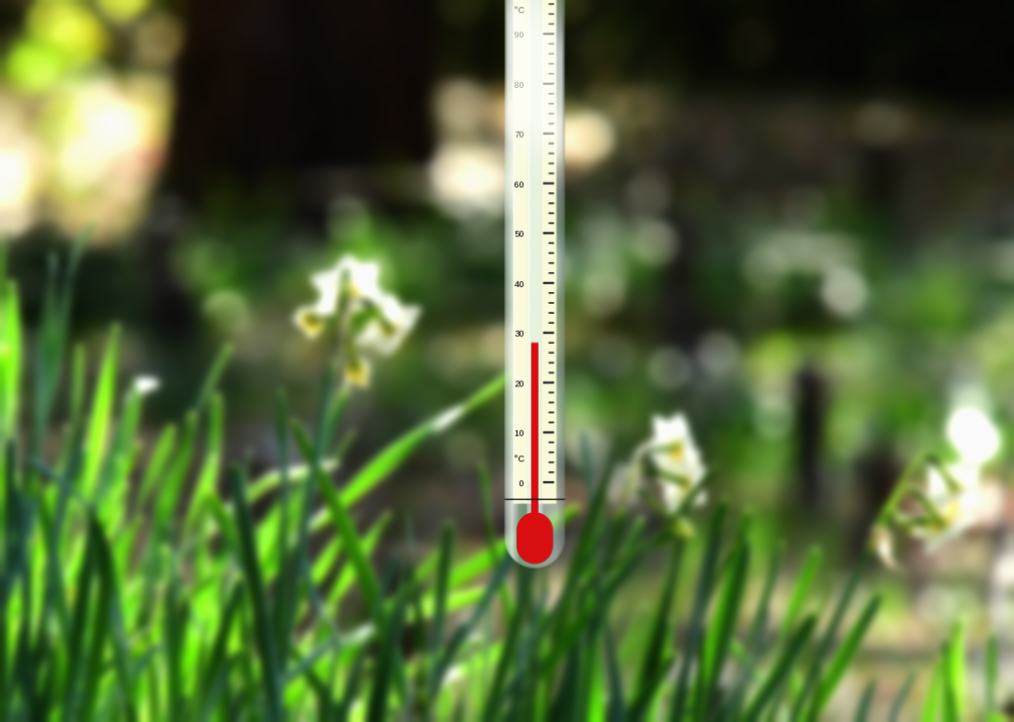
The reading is 28°C
